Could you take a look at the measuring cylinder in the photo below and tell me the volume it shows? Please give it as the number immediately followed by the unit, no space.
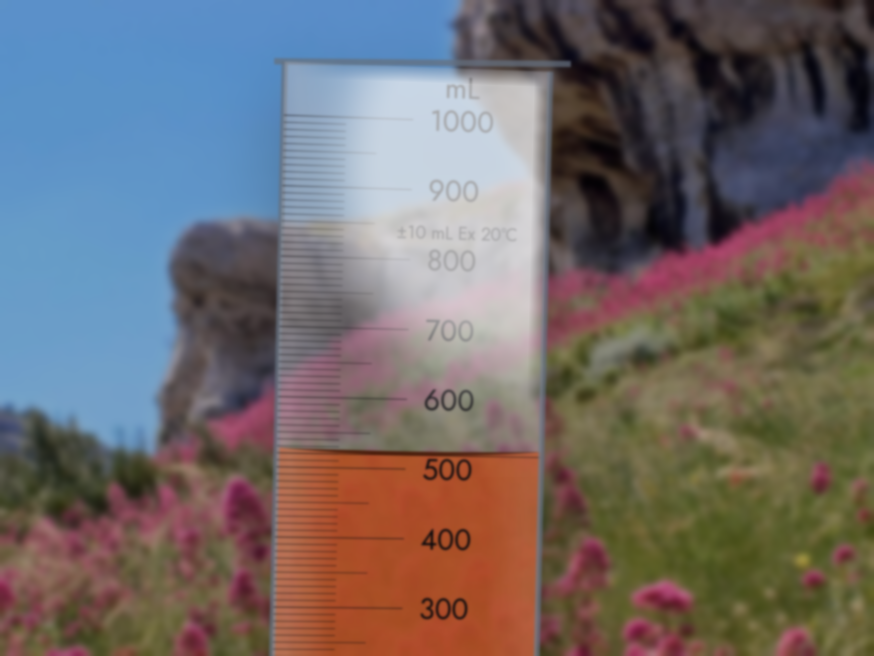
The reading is 520mL
